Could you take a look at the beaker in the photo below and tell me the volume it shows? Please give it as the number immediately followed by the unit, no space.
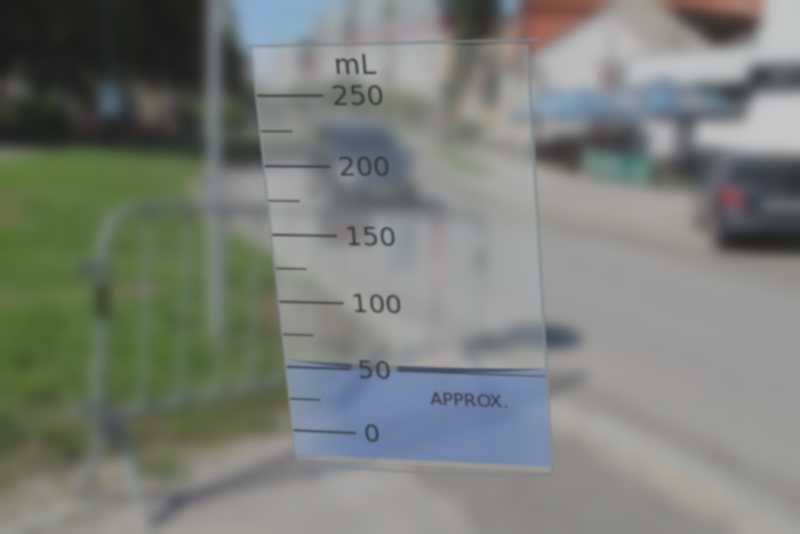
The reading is 50mL
